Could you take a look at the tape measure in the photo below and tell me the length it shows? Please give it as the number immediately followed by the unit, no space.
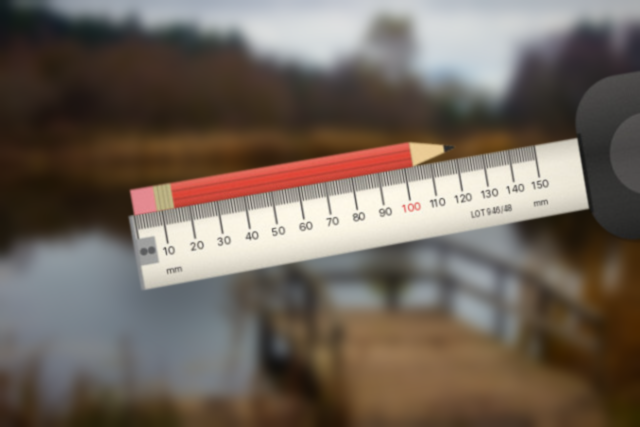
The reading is 120mm
